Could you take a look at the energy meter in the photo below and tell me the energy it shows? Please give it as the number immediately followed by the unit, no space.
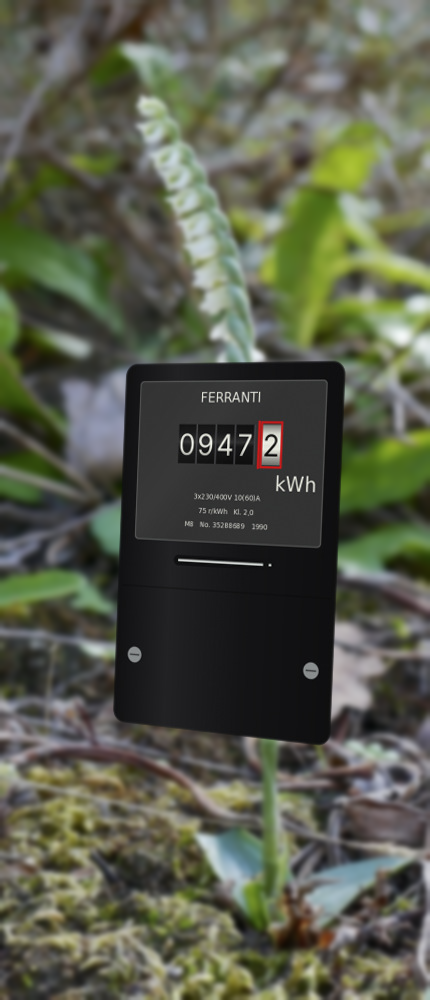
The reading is 947.2kWh
